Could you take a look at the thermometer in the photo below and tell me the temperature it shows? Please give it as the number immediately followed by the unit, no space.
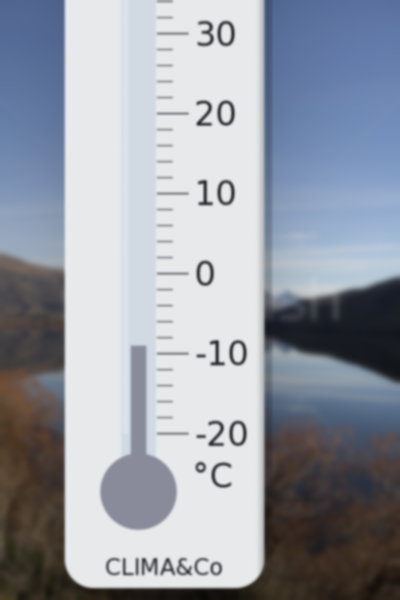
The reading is -9°C
